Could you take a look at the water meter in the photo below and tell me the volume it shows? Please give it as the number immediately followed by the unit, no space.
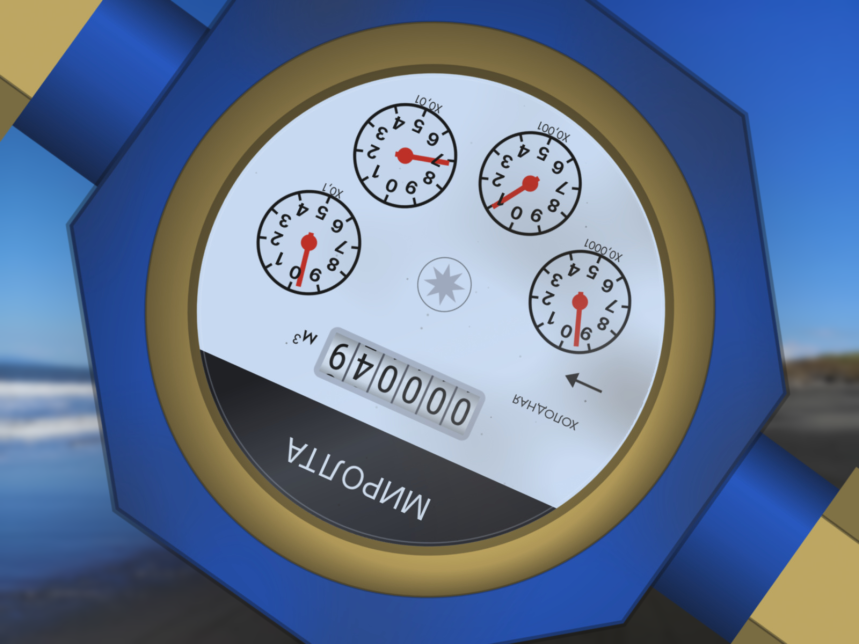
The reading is 48.9709m³
